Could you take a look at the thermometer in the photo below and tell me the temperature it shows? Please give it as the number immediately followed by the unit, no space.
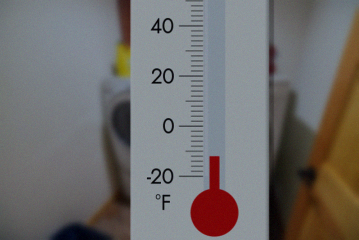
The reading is -12°F
